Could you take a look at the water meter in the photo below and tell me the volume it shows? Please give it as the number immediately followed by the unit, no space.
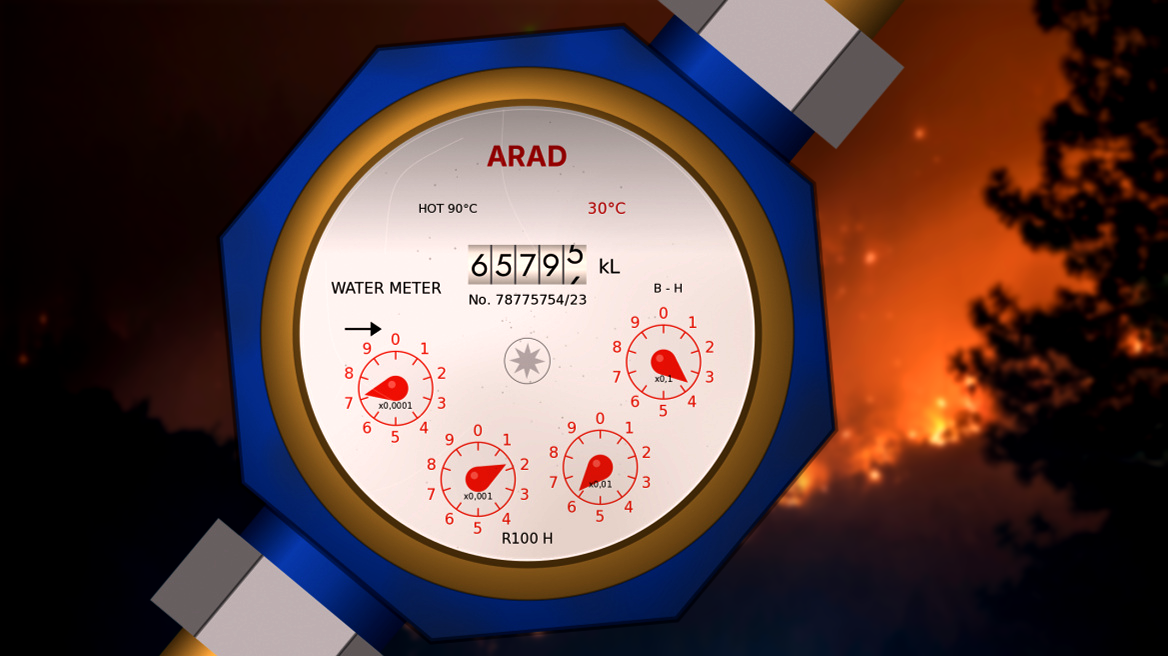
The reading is 65795.3617kL
